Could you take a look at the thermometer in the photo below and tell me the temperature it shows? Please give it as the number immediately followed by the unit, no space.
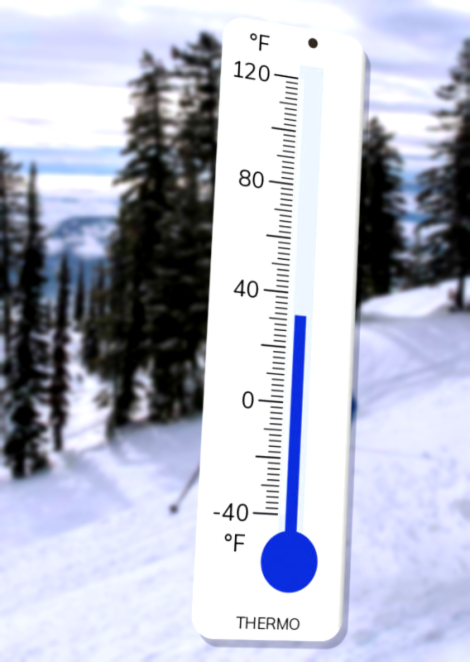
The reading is 32°F
